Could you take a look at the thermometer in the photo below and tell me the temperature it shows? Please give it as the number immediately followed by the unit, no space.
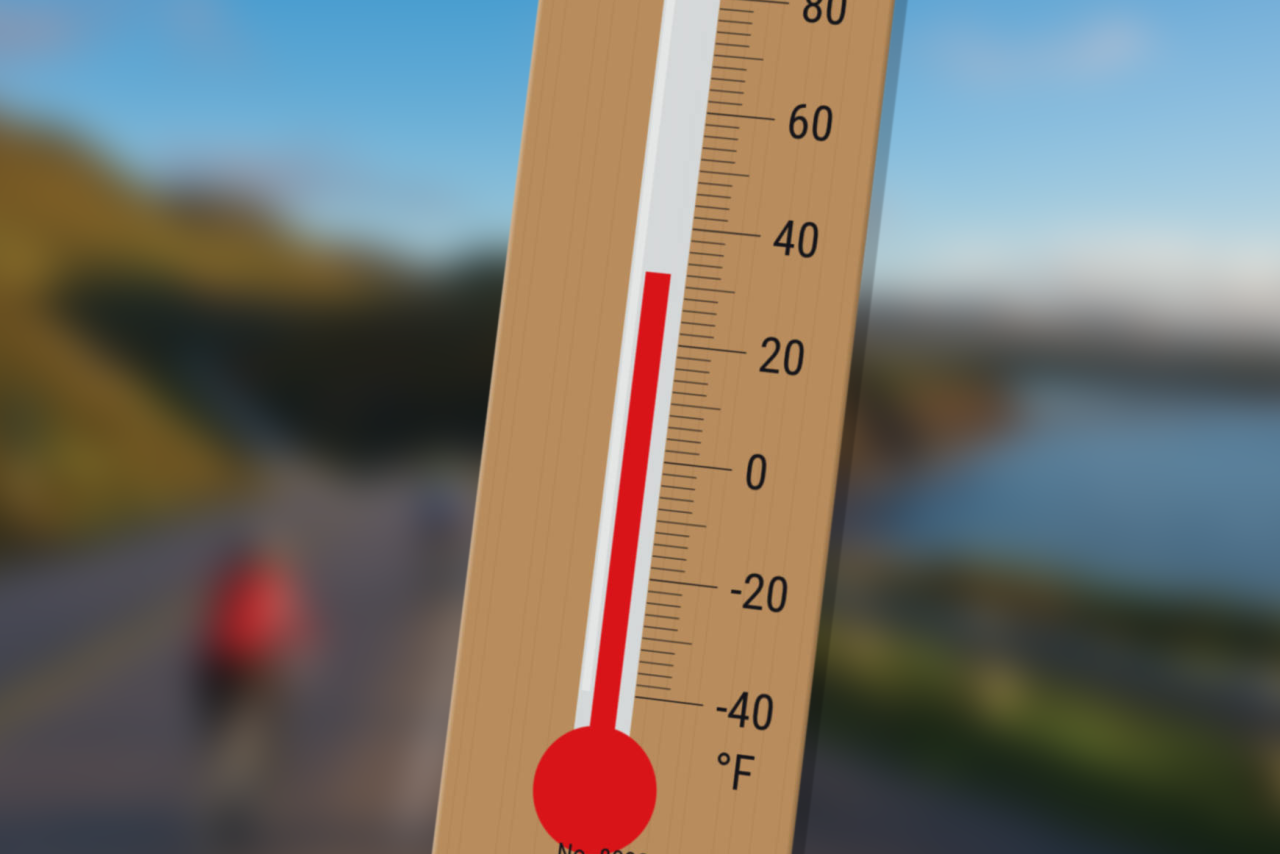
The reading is 32°F
